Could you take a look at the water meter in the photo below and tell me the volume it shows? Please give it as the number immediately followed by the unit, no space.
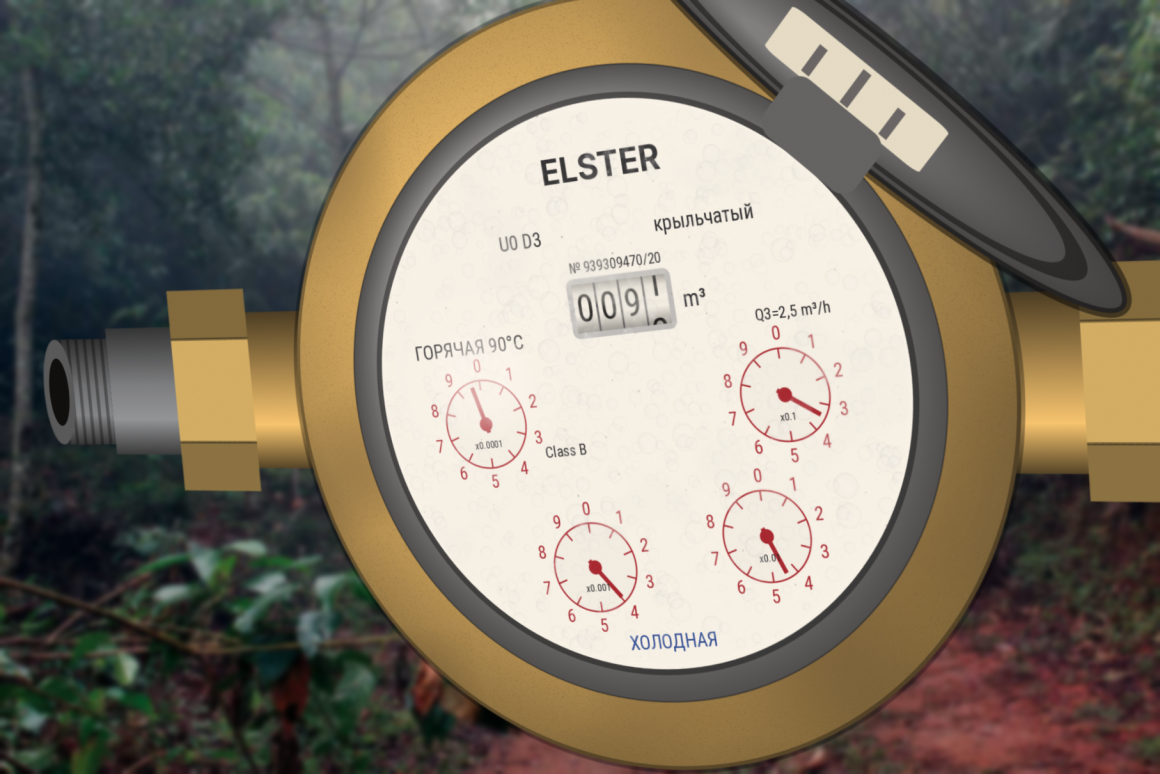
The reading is 91.3439m³
